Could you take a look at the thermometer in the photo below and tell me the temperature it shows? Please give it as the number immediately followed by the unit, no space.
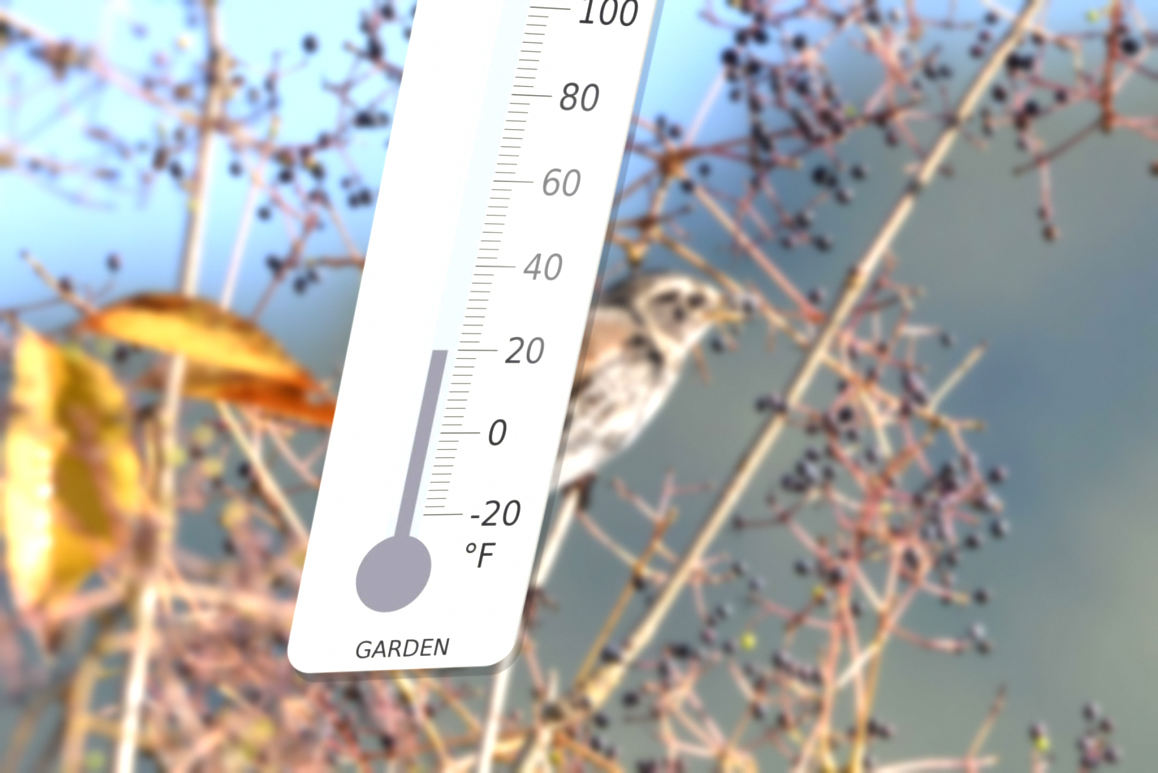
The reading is 20°F
